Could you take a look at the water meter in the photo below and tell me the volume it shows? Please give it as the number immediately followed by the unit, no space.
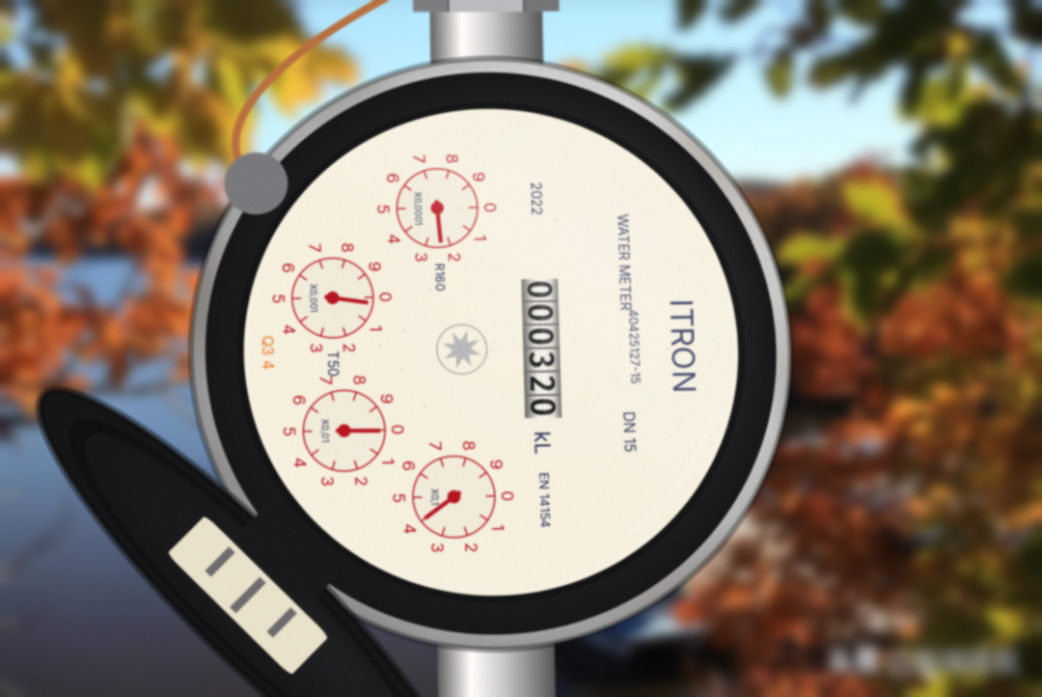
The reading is 320.4002kL
